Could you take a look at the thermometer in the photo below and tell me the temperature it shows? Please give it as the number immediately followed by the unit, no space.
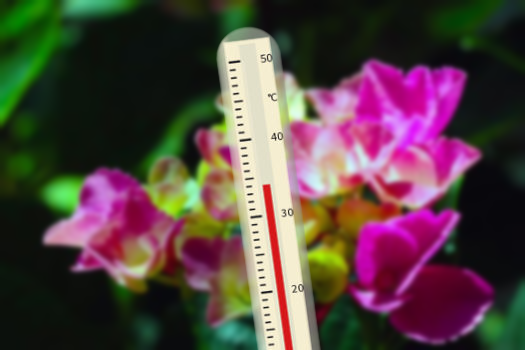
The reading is 34°C
